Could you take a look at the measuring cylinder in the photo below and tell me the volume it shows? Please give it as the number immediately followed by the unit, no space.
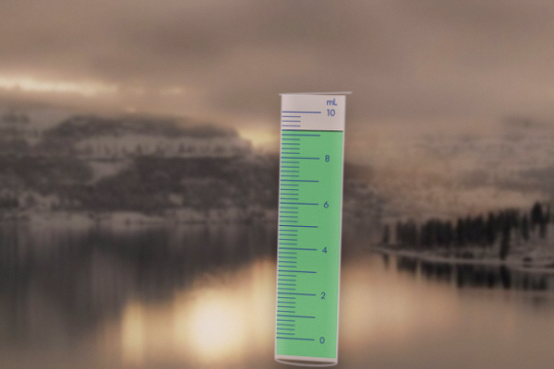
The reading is 9.2mL
